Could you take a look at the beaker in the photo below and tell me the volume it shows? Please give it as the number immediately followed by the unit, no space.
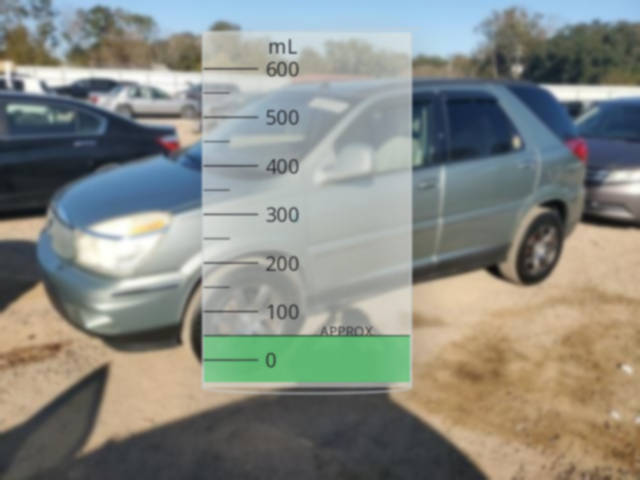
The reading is 50mL
